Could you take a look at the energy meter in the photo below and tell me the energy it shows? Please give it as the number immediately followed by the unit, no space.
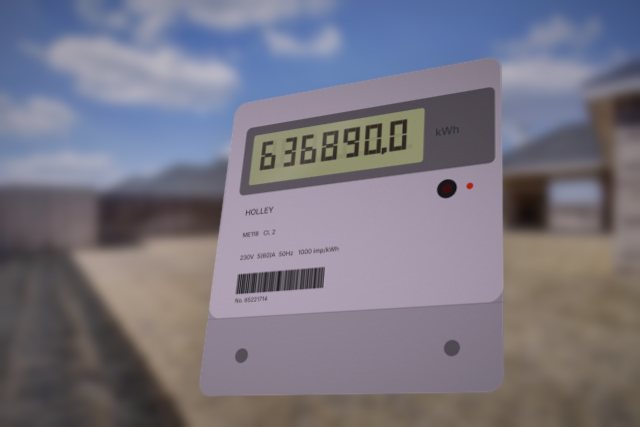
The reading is 636890.0kWh
